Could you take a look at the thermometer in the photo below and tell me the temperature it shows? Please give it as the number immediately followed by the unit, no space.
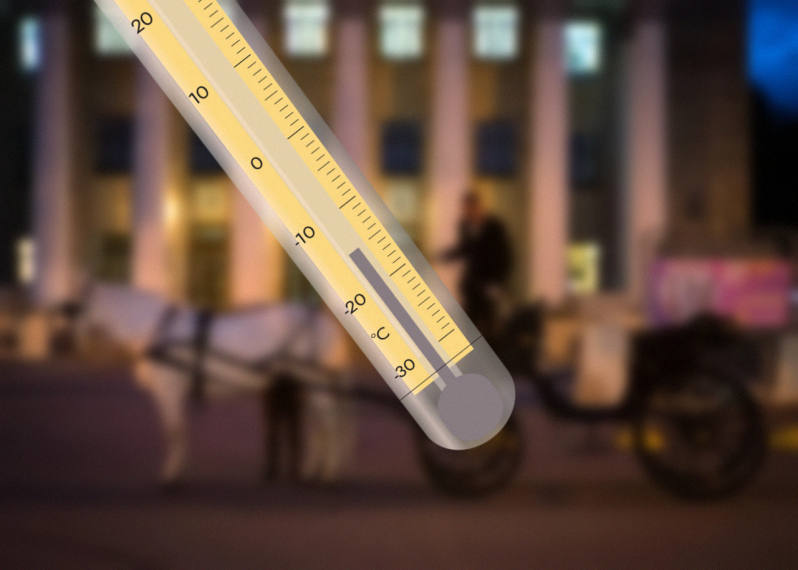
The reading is -15°C
